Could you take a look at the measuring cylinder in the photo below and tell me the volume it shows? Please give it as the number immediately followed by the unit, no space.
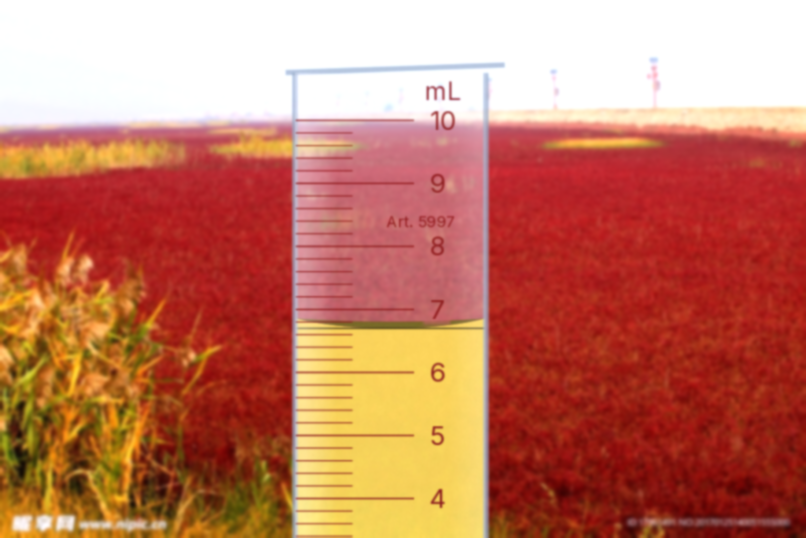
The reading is 6.7mL
